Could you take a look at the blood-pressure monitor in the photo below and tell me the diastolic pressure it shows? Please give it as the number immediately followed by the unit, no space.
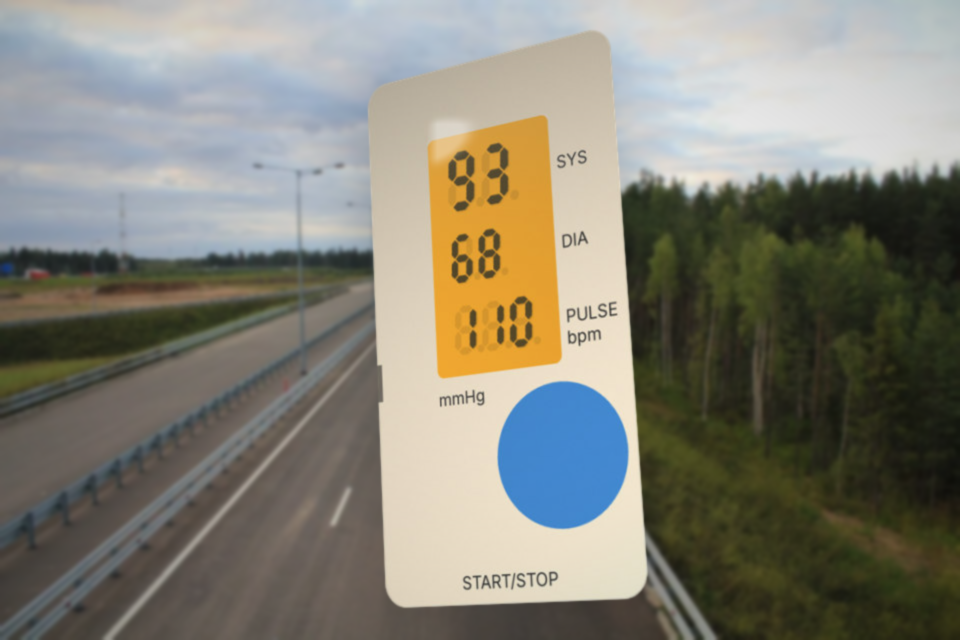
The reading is 68mmHg
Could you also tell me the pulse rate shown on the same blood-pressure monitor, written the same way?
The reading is 110bpm
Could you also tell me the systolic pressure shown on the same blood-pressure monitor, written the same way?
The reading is 93mmHg
